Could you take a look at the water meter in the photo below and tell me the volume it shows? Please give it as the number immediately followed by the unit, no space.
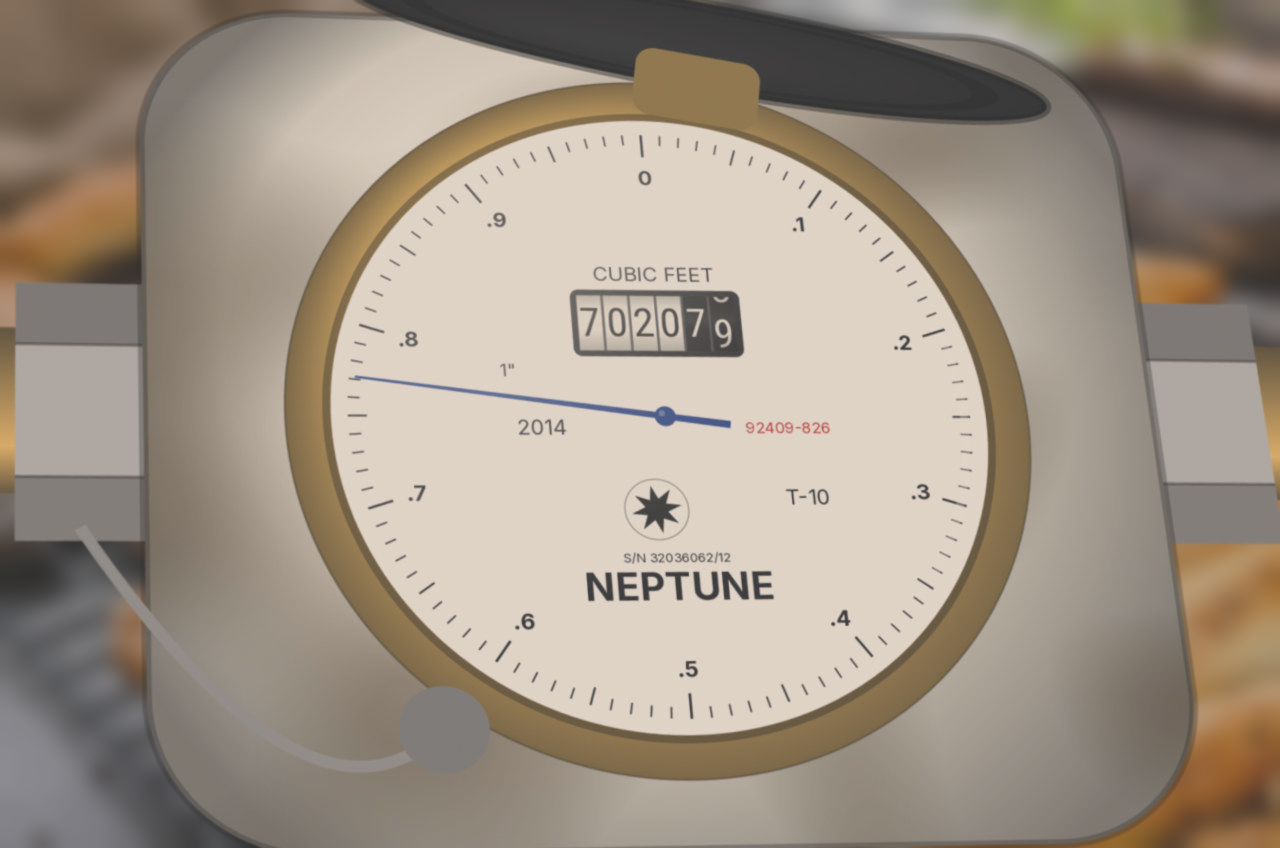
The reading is 702078.77ft³
